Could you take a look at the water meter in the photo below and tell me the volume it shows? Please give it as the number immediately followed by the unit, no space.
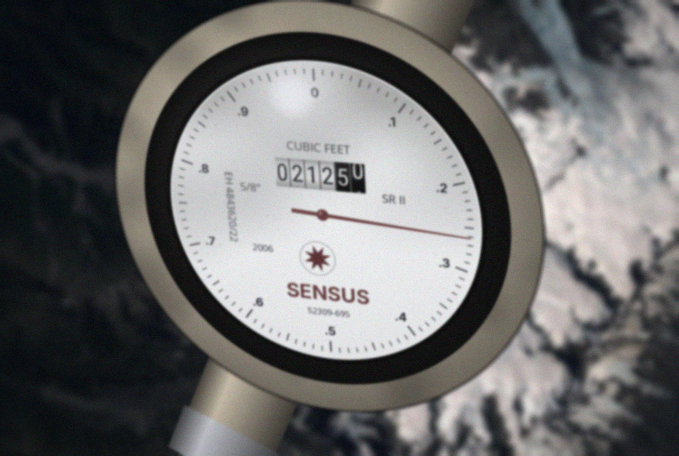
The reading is 21250.26ft³
